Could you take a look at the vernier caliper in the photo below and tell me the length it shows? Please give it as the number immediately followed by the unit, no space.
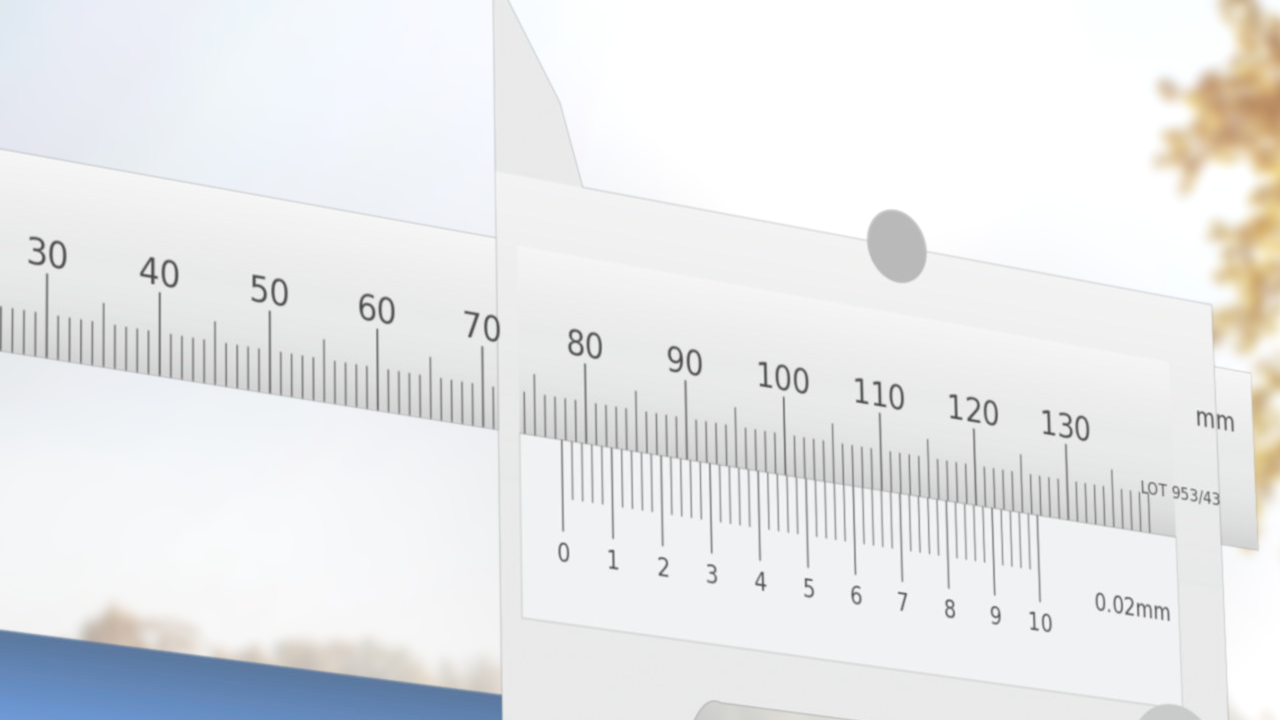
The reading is 77.6mm
